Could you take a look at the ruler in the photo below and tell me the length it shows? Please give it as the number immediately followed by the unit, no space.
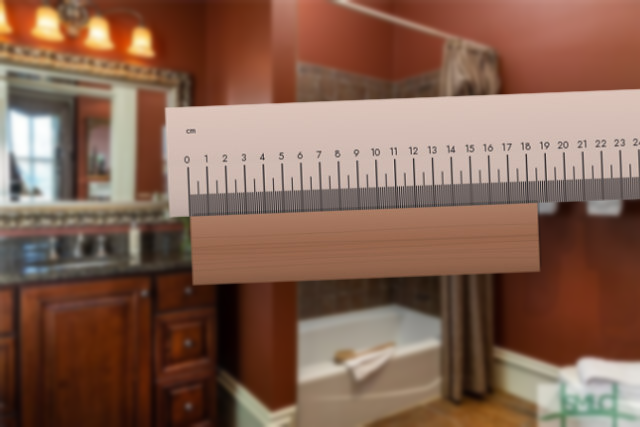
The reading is 18.5cm
